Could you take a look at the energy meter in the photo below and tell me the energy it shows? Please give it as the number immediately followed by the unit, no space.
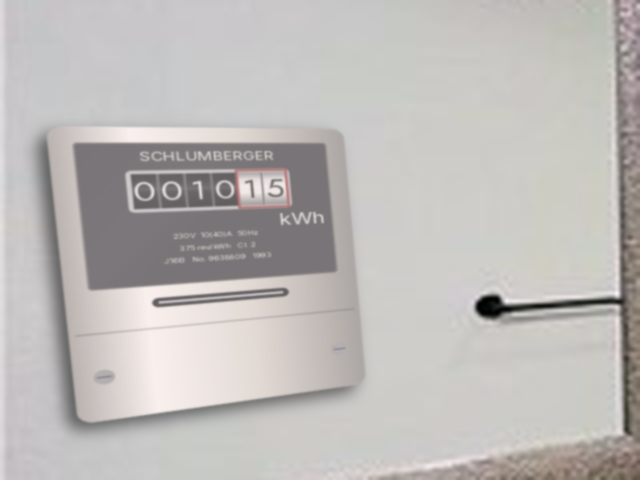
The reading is 10.15kWh
